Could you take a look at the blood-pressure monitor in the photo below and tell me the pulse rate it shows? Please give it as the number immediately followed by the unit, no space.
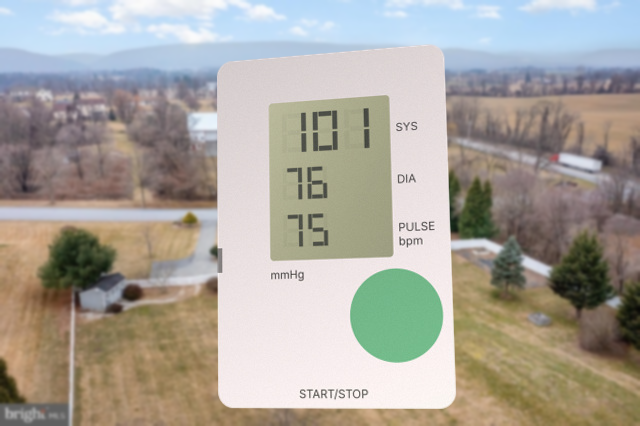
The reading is 75bpm
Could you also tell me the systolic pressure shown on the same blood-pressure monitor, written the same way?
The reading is 101mmHg
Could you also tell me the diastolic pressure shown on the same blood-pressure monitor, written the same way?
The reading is 76mmHg
